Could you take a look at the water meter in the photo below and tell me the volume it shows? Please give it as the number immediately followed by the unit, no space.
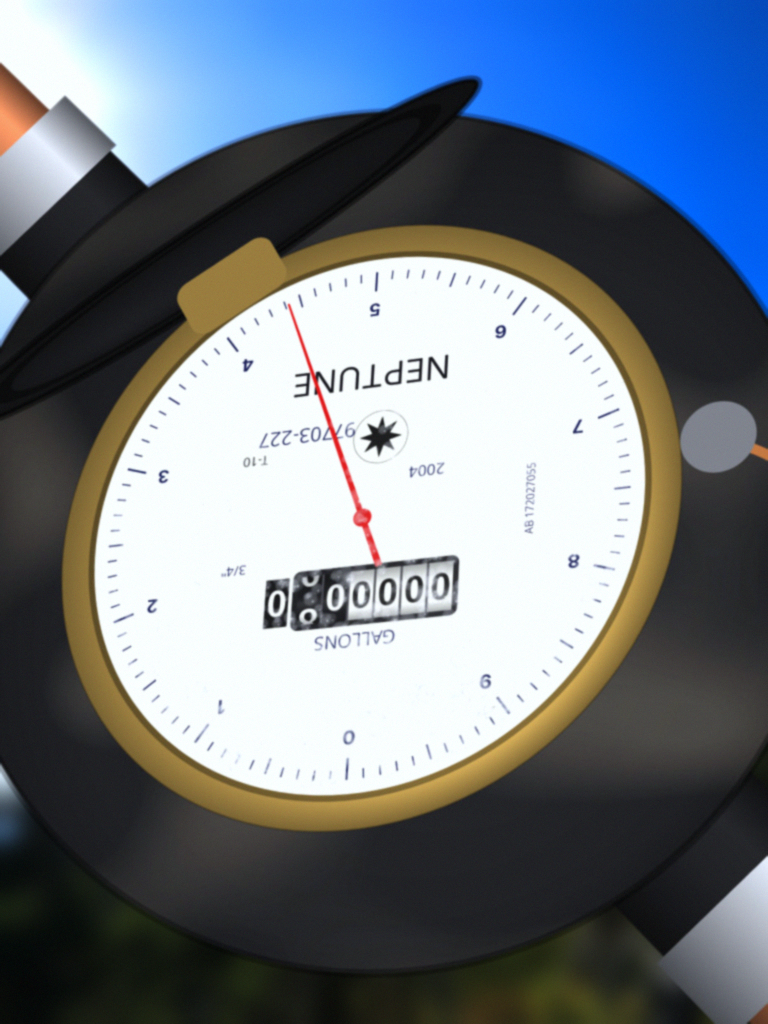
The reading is 84.4gal
